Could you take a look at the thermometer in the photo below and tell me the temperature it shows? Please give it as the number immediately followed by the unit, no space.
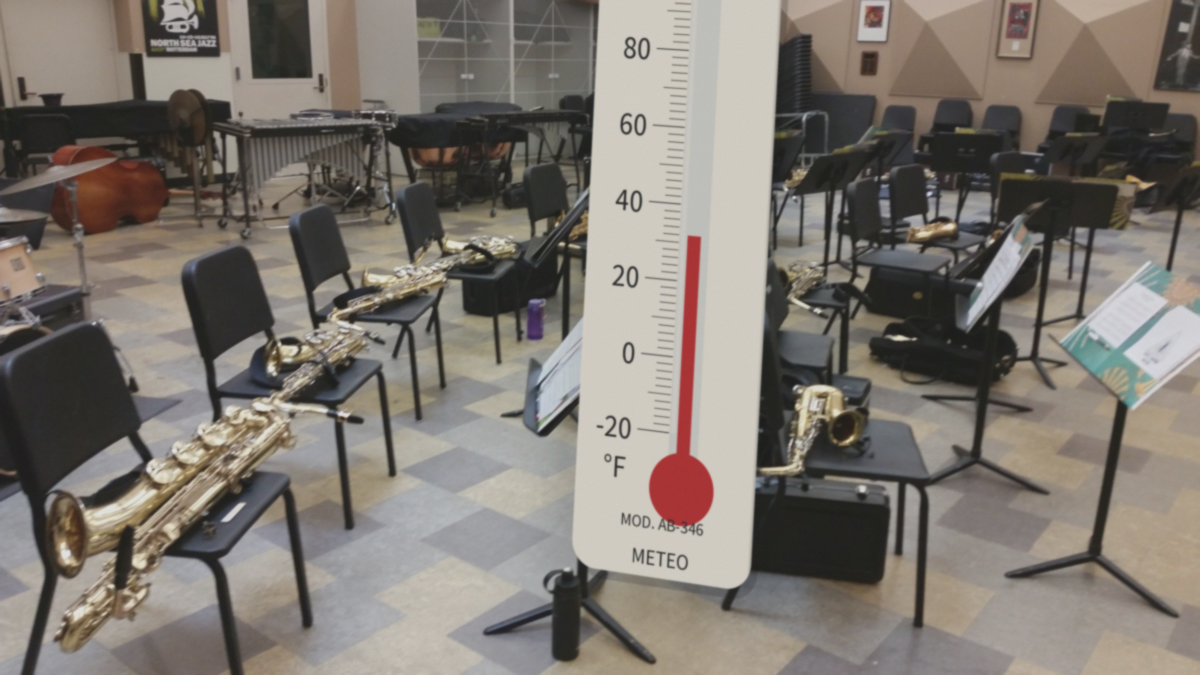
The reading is 32°F
